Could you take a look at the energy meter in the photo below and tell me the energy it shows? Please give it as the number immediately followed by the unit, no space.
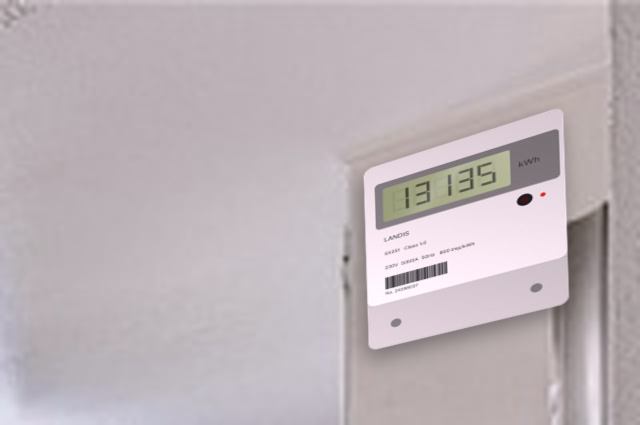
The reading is 13135kWh
